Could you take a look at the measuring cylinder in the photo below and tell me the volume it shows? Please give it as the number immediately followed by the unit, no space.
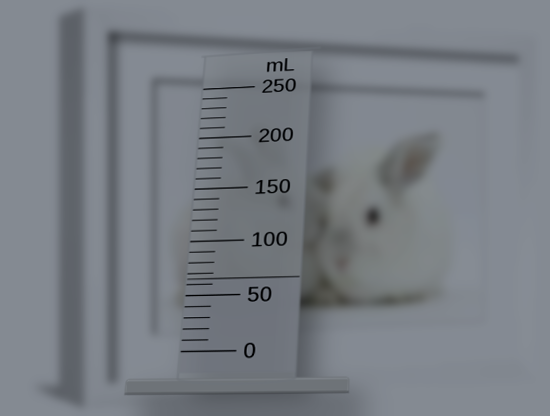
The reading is 65mL
